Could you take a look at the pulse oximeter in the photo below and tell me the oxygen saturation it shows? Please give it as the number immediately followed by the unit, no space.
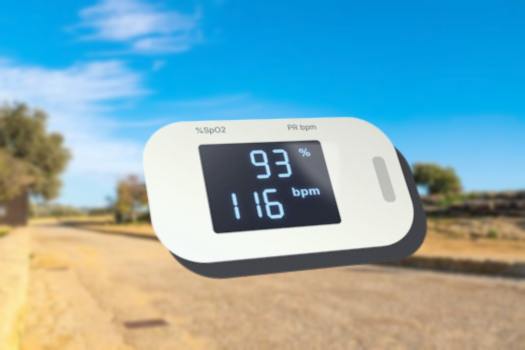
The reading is 93%
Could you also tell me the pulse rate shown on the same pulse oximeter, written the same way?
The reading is 116bpm
